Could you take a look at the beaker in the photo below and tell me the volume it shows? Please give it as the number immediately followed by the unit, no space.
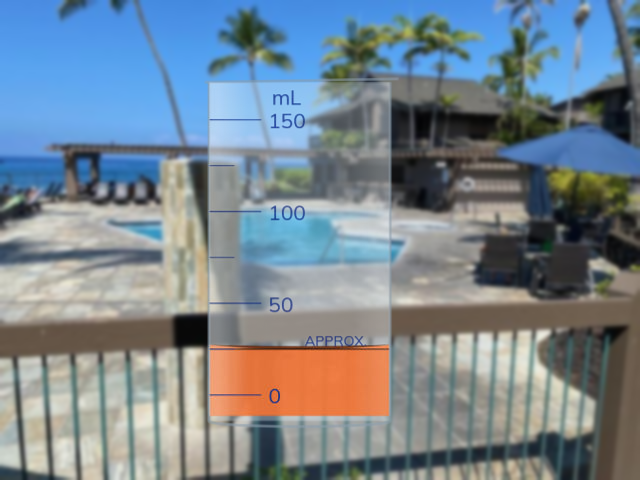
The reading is 25mL
